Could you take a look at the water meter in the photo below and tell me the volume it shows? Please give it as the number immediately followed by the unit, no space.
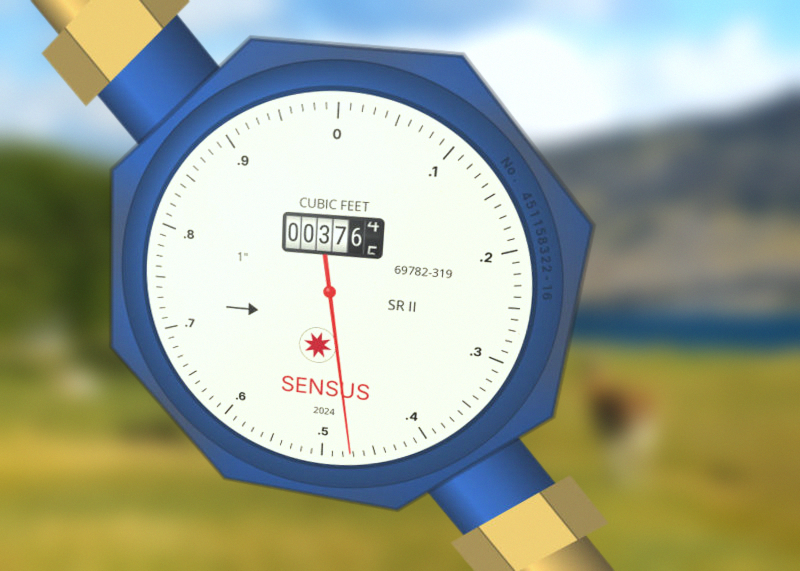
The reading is 3764.47ft³
